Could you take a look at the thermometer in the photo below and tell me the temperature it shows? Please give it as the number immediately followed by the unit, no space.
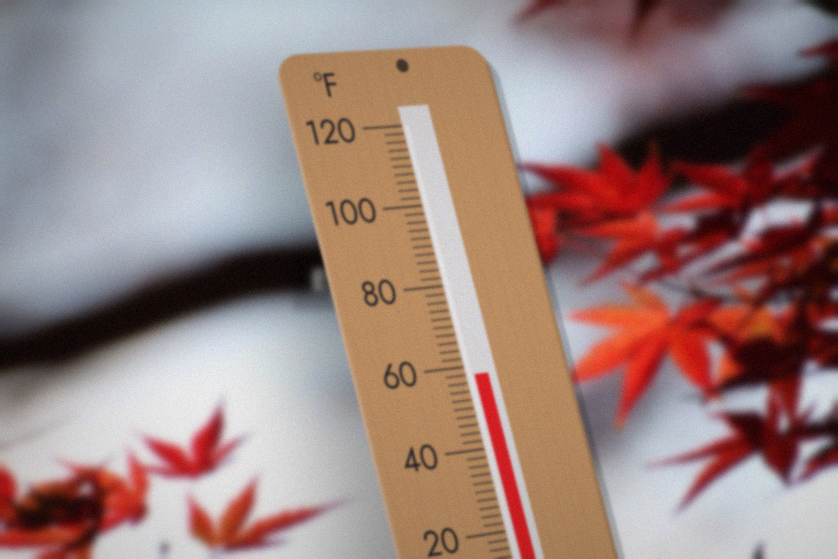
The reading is 58°F
